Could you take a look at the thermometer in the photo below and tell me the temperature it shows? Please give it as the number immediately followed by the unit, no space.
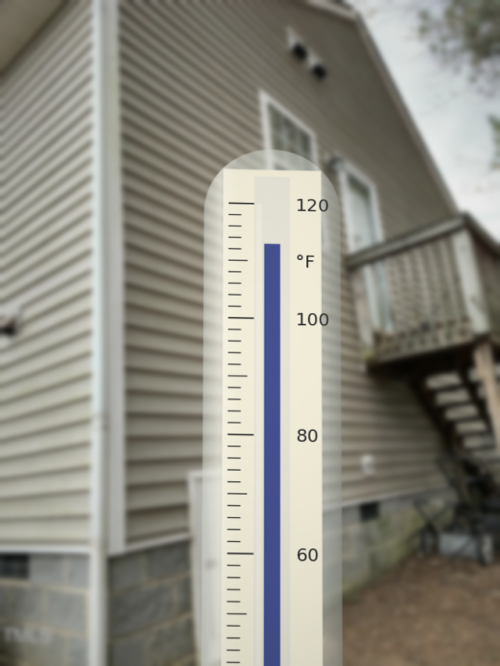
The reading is 113°F
